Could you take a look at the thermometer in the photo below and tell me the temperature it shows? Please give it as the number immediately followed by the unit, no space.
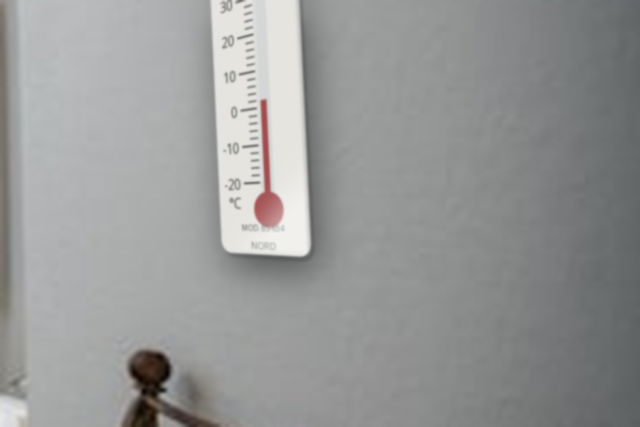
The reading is 2°C
